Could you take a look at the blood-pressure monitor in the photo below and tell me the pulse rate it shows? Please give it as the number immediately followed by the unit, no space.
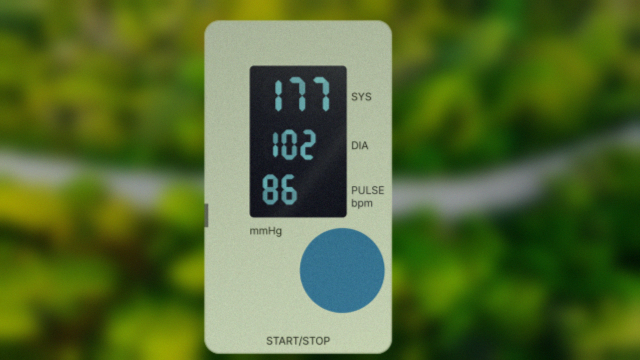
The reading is 86bpm
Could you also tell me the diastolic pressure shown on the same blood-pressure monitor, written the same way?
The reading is 102mmHg
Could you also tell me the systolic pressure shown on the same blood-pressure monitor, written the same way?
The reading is 177mmHg
